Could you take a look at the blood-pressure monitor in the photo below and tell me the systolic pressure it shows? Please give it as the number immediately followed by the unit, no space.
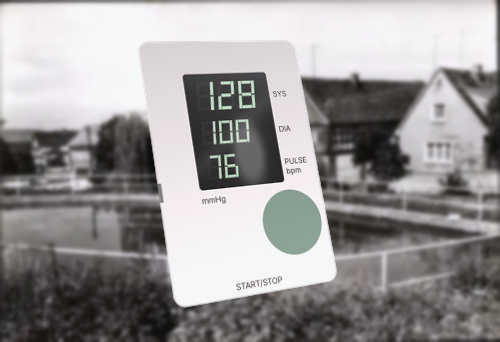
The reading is 128mmHg
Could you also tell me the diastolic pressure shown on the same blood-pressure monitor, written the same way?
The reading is 100mmHg
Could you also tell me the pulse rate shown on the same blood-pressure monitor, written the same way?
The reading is 76bpm
